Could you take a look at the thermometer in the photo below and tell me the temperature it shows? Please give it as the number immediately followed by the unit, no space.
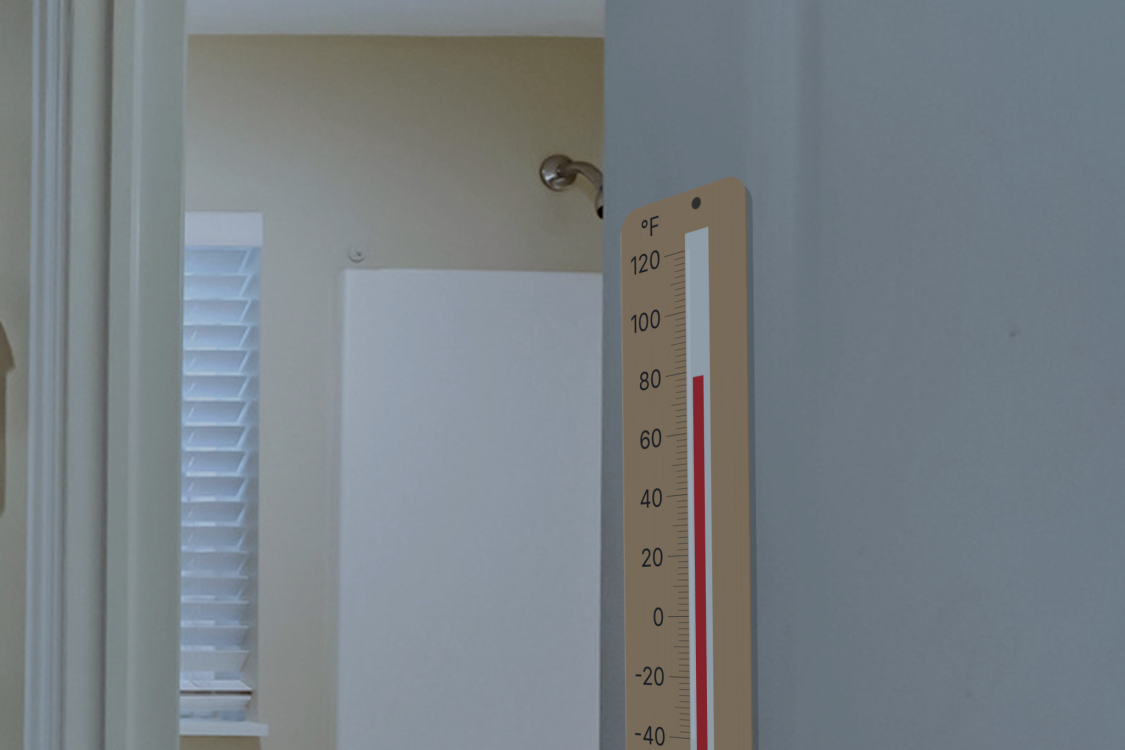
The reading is 78°F
